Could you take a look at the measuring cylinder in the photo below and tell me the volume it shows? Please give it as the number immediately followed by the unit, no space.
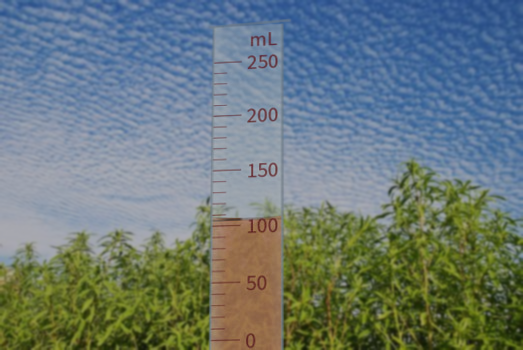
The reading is 105mL
